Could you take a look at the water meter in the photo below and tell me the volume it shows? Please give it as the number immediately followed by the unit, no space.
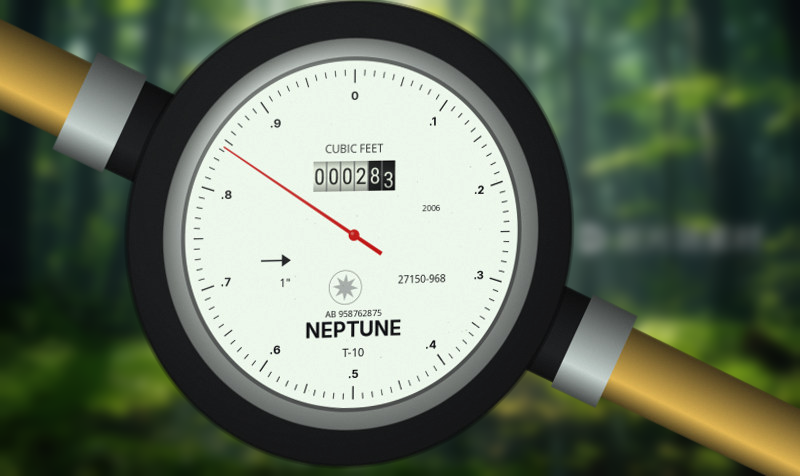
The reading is 282.84ft³
